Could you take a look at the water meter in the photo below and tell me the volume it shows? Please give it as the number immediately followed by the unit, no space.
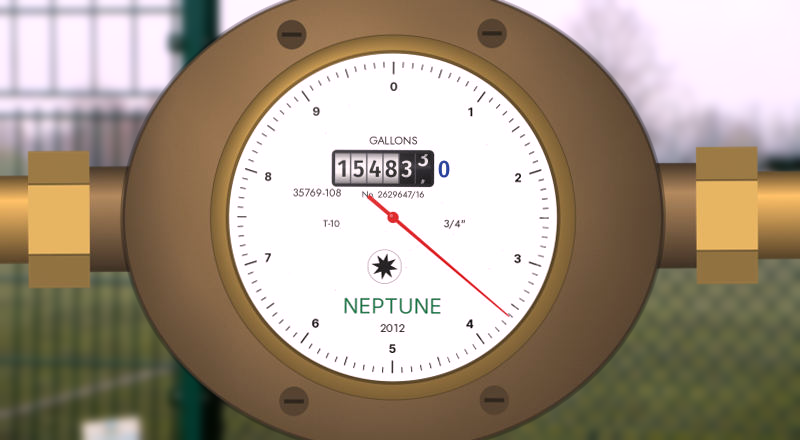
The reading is 1548333.6gal
